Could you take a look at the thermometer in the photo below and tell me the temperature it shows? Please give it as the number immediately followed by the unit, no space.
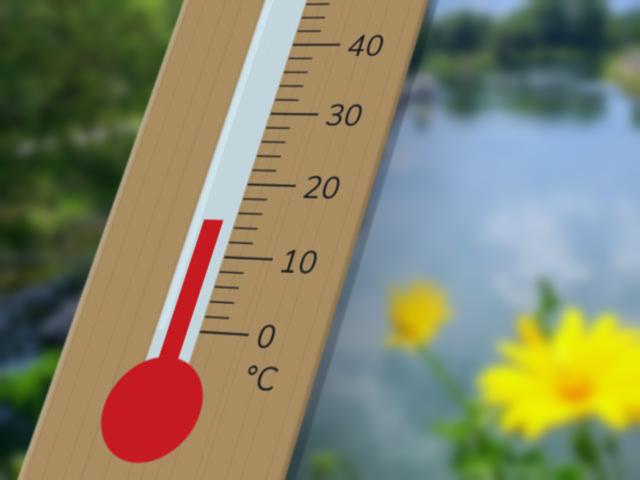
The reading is 15°C
